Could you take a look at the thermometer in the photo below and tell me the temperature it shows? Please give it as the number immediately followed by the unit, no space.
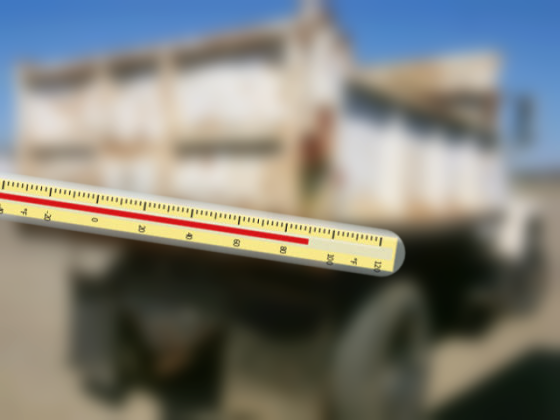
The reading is 90°F
